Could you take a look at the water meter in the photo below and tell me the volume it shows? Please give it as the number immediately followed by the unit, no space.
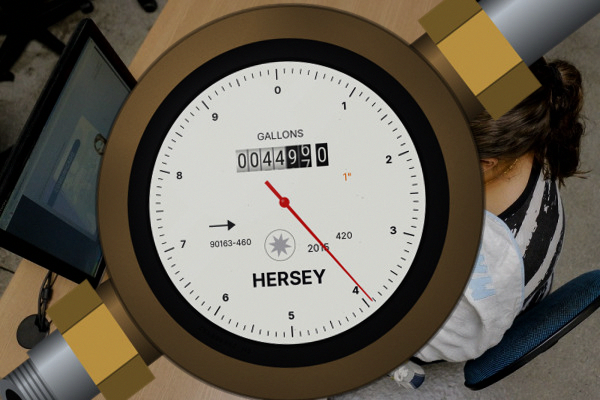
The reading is 44963.9gal
